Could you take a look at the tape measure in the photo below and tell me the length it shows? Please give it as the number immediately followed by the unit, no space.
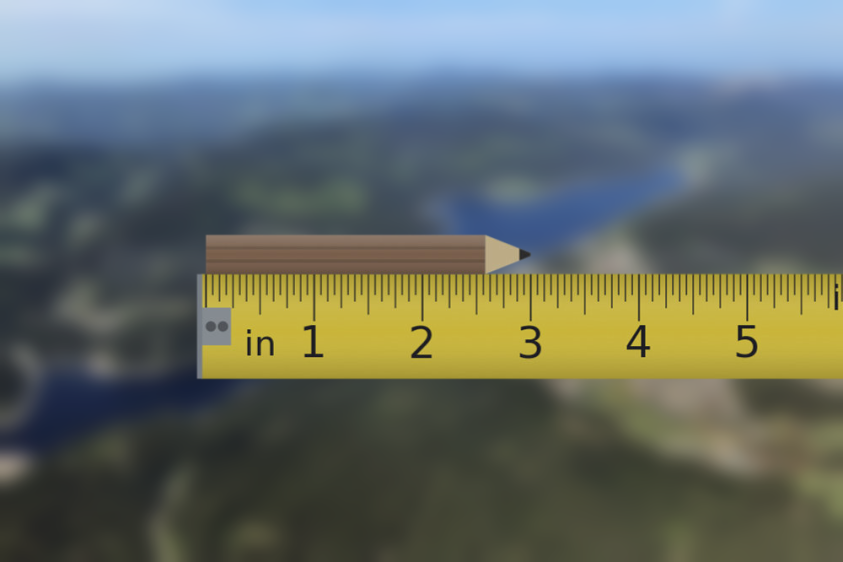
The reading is 3in
